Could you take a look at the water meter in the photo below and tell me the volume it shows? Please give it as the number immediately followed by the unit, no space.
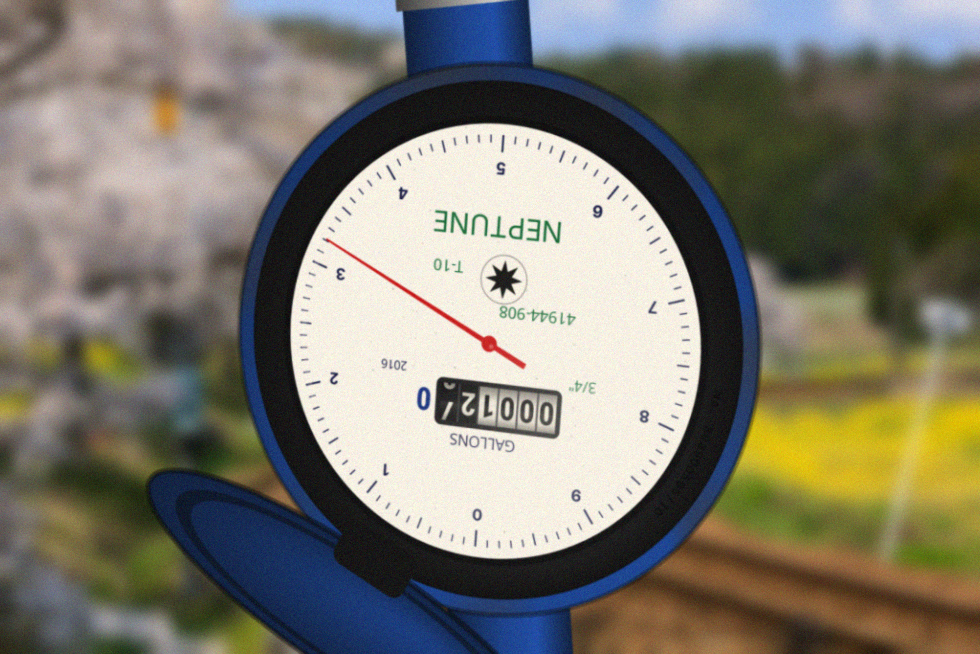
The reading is 1273.2gal
